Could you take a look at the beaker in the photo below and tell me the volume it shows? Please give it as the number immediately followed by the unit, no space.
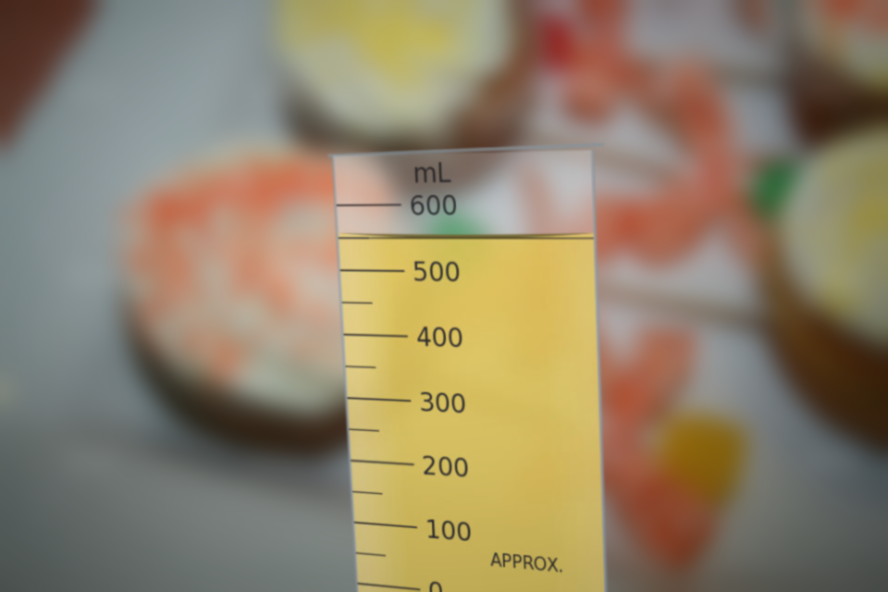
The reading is 550mL
